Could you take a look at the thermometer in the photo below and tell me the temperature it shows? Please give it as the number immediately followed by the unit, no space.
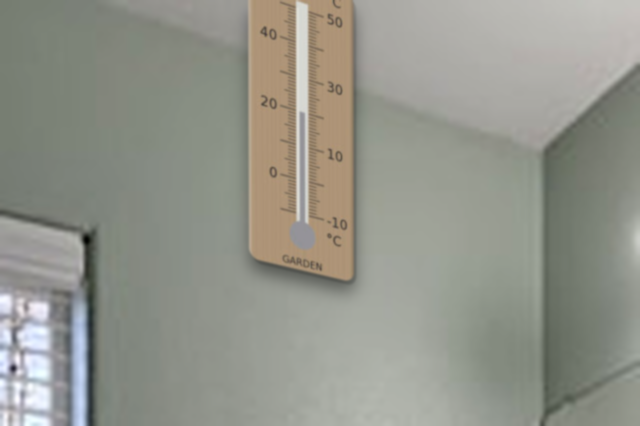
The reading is 20°C
